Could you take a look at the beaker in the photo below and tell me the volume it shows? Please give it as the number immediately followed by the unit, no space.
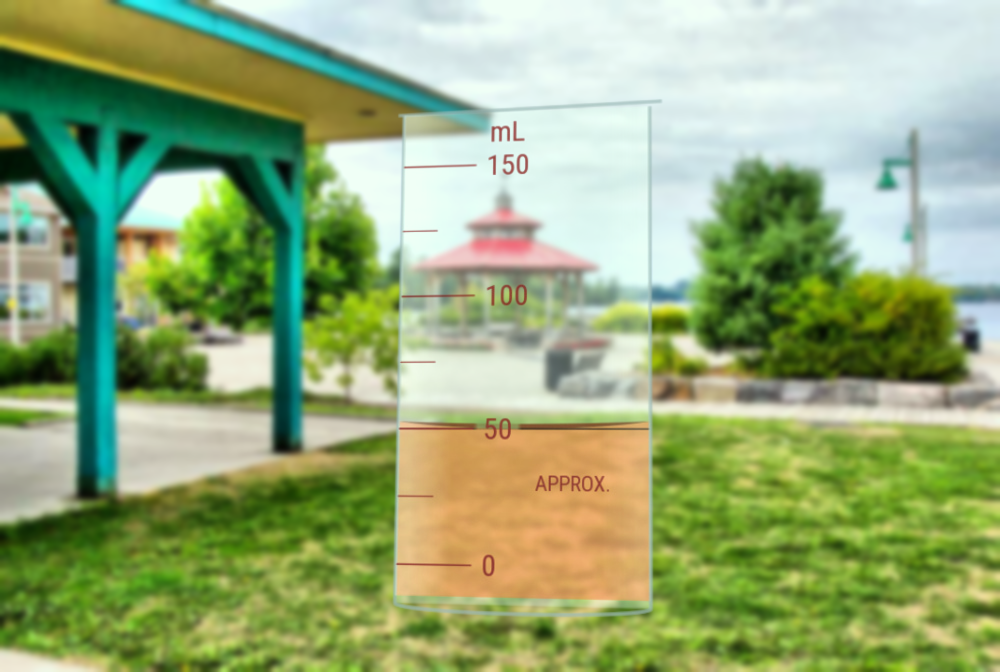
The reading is 50mL
